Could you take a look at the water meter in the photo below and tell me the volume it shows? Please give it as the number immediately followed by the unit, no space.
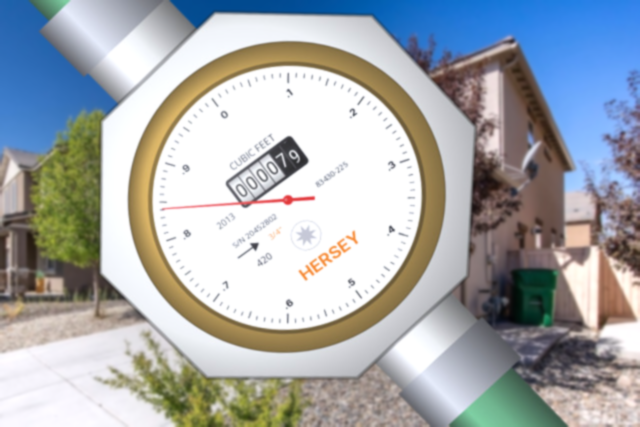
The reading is 78.84ft³
